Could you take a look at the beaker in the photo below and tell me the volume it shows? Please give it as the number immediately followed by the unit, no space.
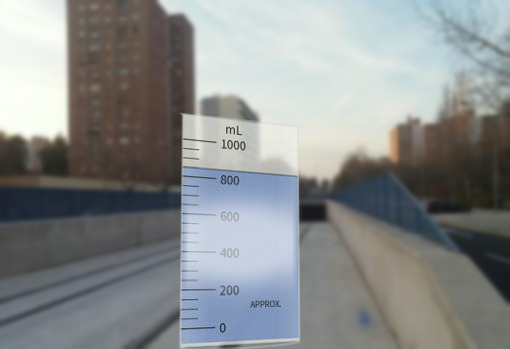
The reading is 850mL
